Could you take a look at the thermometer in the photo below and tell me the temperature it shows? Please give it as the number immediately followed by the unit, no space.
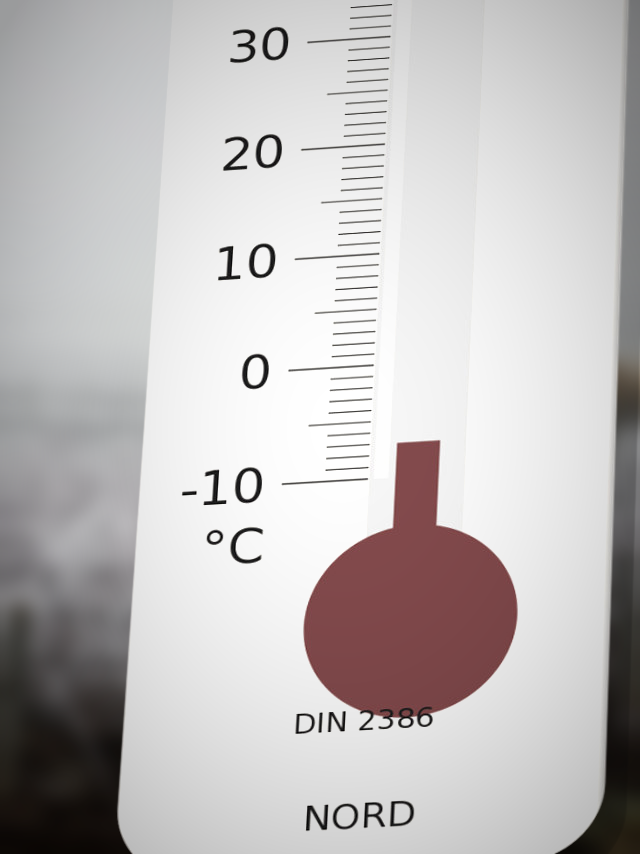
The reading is -7°C
